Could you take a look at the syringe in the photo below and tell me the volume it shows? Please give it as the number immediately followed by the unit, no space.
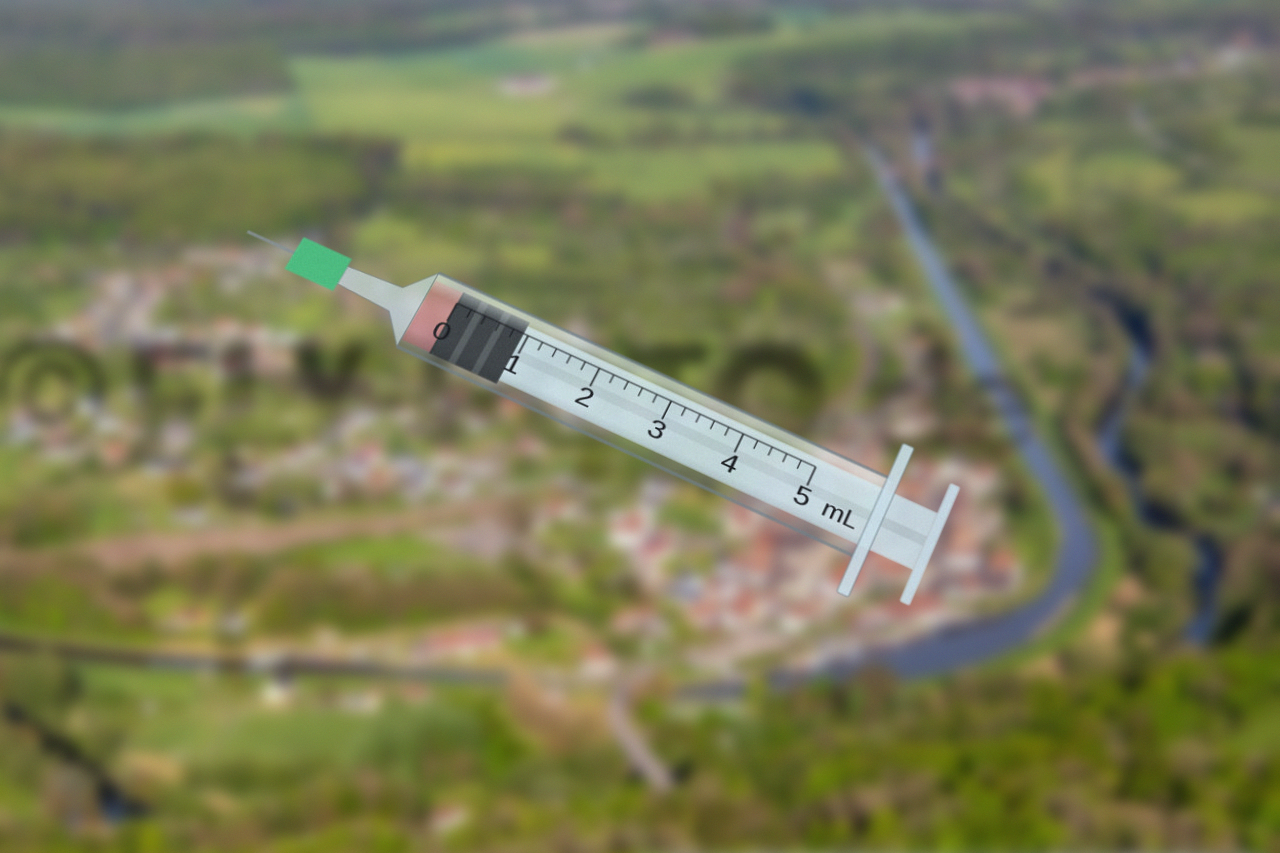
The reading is 0mL
